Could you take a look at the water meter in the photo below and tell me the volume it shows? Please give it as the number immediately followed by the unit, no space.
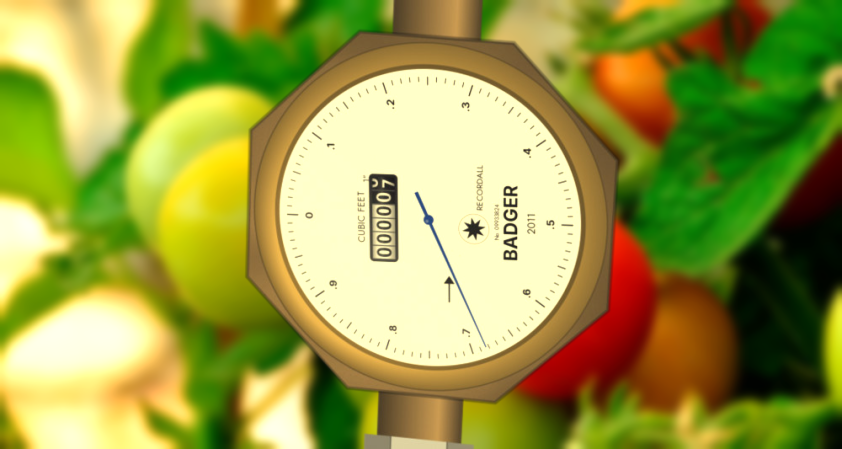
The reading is 6.68ft³
